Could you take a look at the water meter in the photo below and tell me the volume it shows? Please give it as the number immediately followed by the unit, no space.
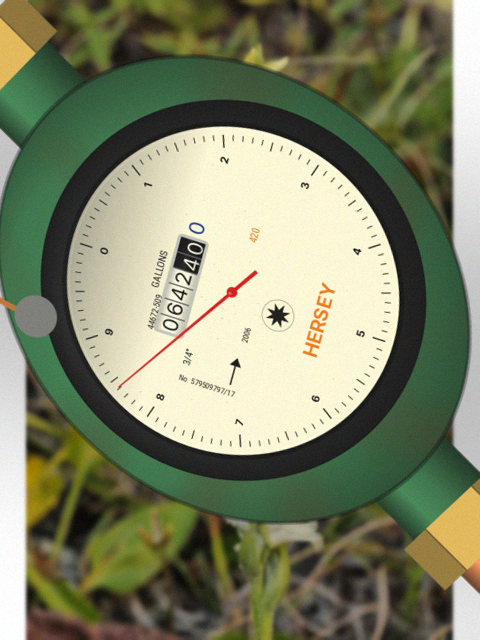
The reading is 642398.4gal
